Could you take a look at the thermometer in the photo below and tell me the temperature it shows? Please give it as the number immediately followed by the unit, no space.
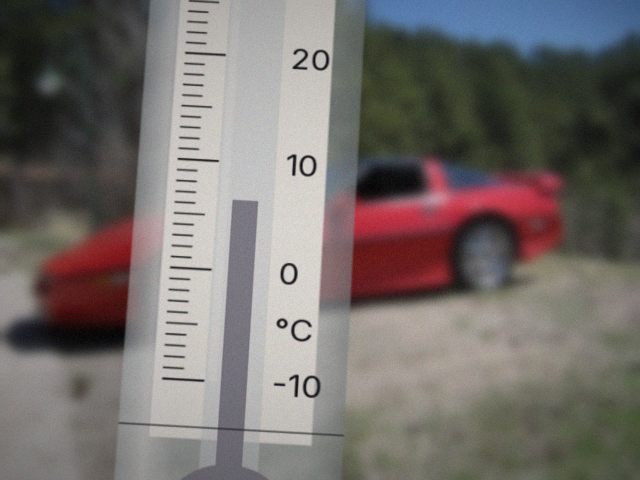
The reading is 6.5°C
